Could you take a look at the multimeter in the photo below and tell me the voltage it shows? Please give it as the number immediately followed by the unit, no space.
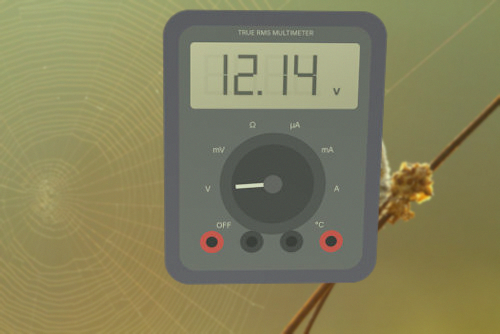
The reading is 12.14V
